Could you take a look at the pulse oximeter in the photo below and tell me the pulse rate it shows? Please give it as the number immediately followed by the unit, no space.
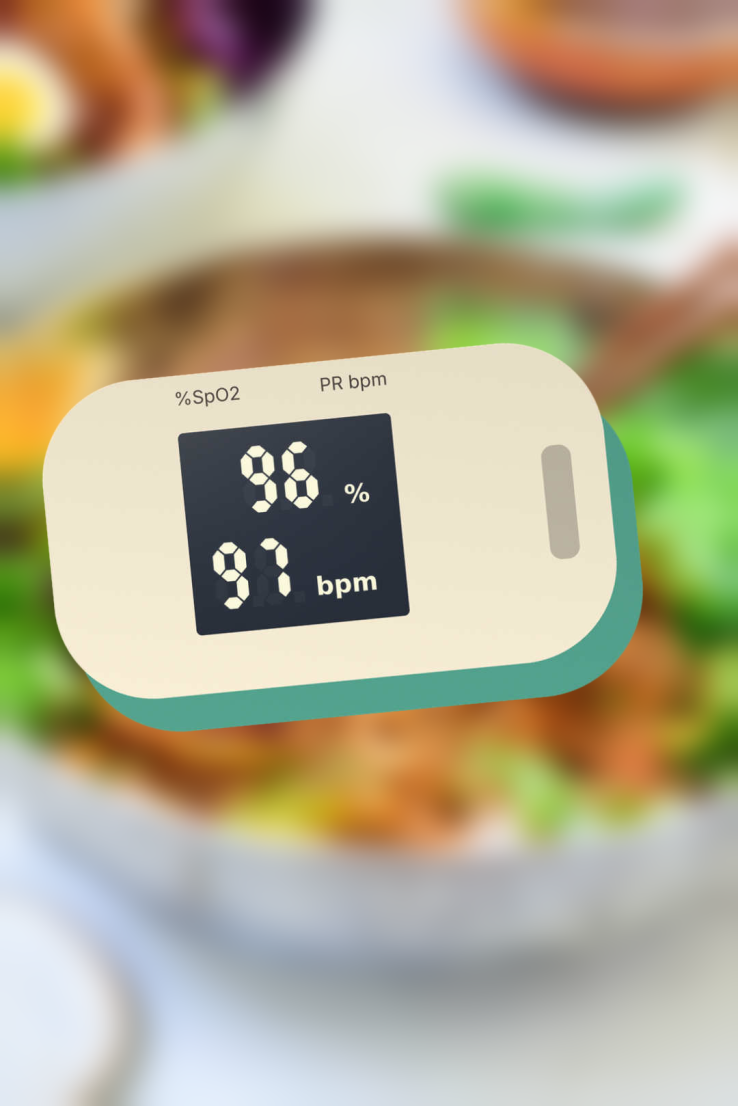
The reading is 97bpm
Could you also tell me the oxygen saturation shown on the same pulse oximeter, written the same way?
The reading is 96%
